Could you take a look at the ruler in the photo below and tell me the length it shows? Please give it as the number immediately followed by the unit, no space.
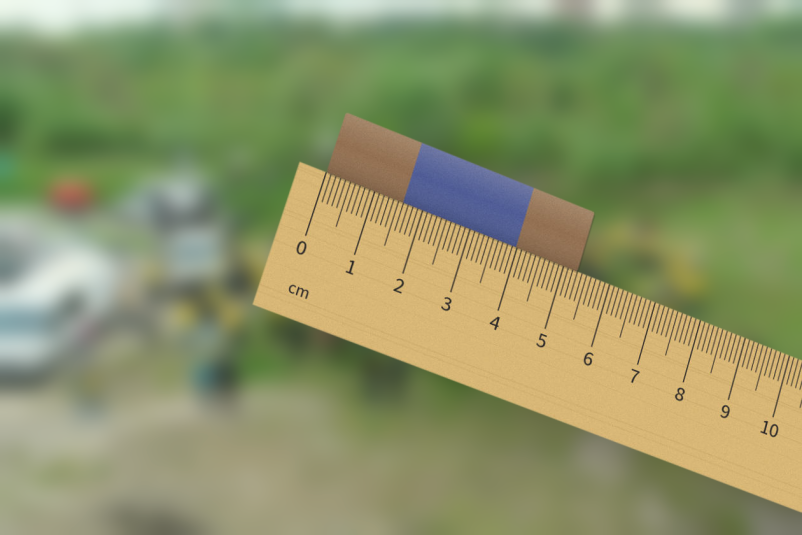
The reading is 5.3cm
